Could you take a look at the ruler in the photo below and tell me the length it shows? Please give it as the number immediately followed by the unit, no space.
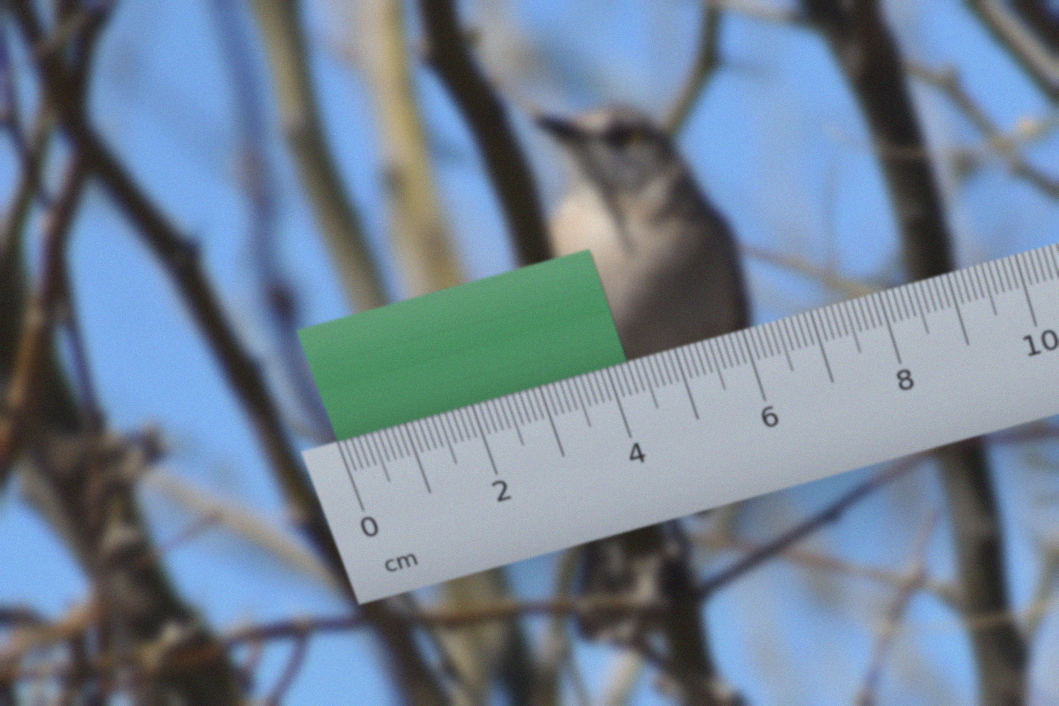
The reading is 4.3cm
